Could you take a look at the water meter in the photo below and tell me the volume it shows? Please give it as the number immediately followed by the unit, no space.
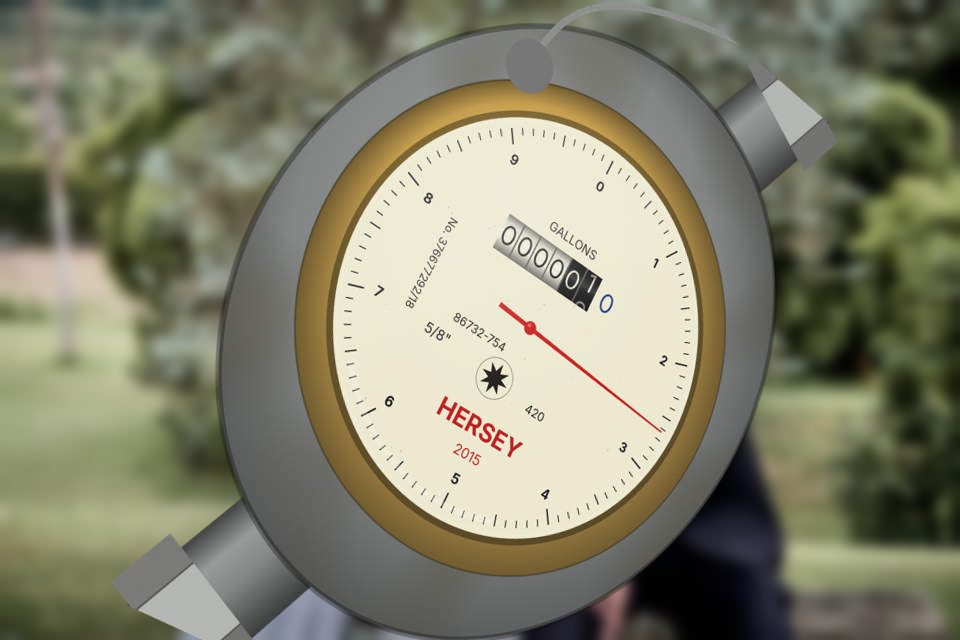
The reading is 12.6gal
